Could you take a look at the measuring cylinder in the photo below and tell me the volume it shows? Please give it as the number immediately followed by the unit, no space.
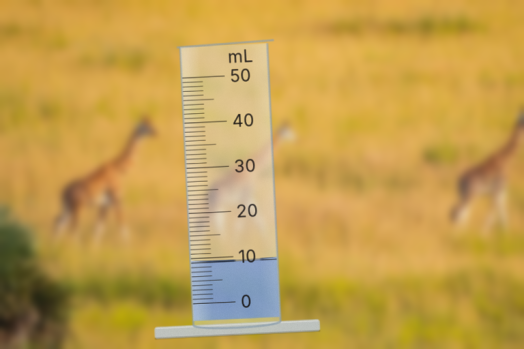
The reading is 9mL
